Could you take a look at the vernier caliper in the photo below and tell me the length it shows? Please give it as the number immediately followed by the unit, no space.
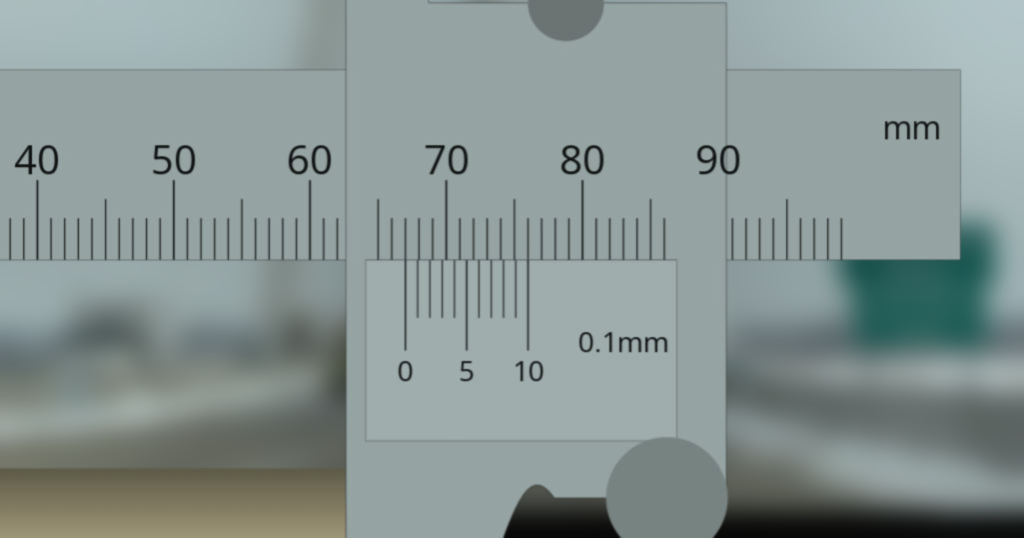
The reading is 67.0mm
